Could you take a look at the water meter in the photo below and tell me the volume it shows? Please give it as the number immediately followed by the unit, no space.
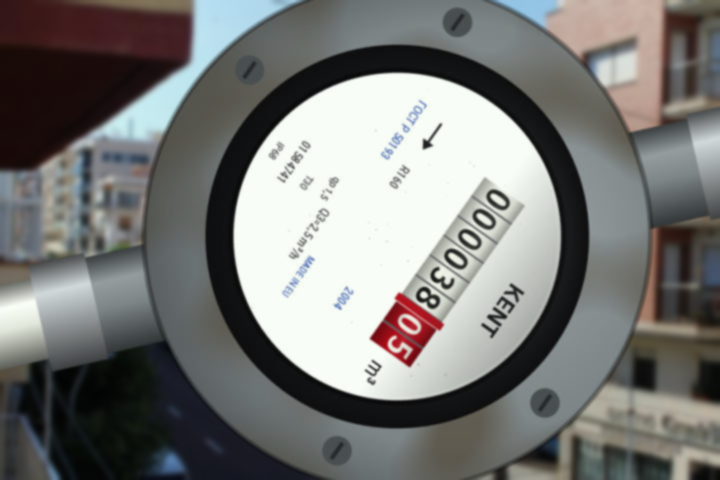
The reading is 38.05m³
